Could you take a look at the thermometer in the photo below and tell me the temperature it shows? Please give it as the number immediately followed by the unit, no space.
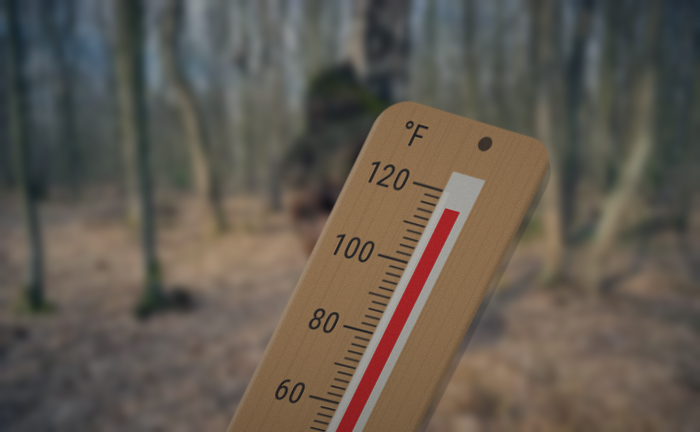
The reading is 116°F
